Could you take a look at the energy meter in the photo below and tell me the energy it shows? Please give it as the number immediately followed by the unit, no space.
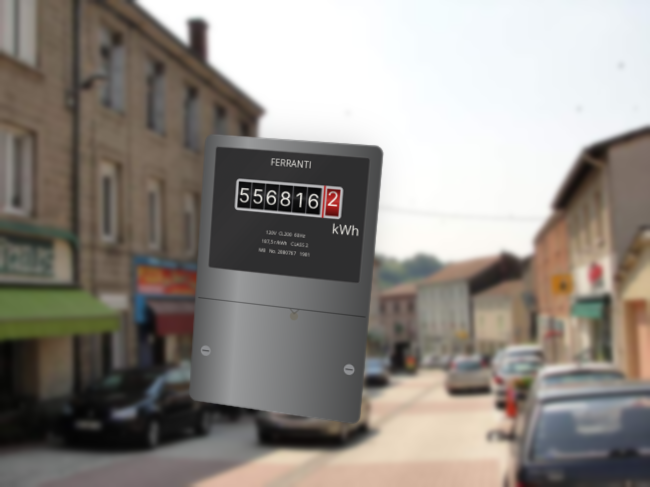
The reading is 556816.2kWh
